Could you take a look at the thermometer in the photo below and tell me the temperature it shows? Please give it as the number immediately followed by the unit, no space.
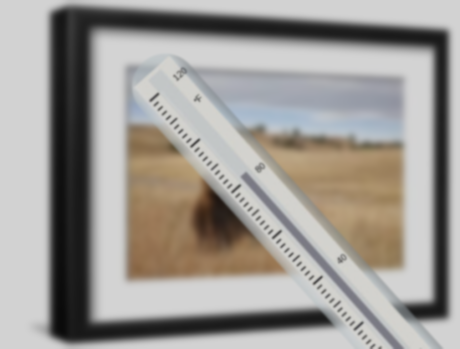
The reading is 82°F
